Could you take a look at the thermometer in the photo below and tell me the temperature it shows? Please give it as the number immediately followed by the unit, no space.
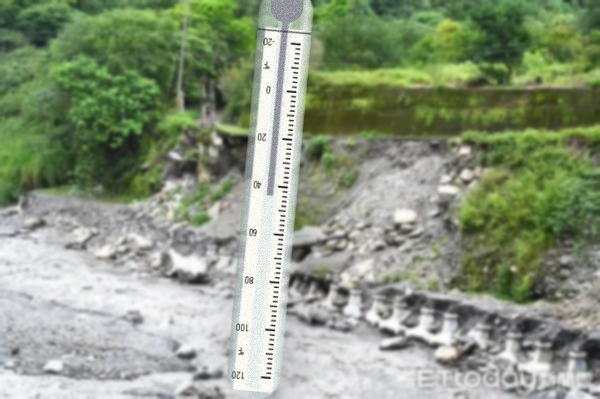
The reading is 44°F
